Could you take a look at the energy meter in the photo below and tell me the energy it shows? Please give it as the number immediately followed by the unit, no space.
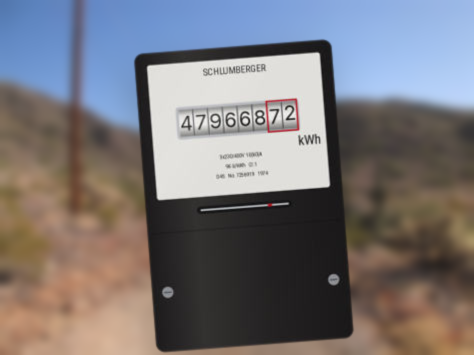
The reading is 479668.72kWh
